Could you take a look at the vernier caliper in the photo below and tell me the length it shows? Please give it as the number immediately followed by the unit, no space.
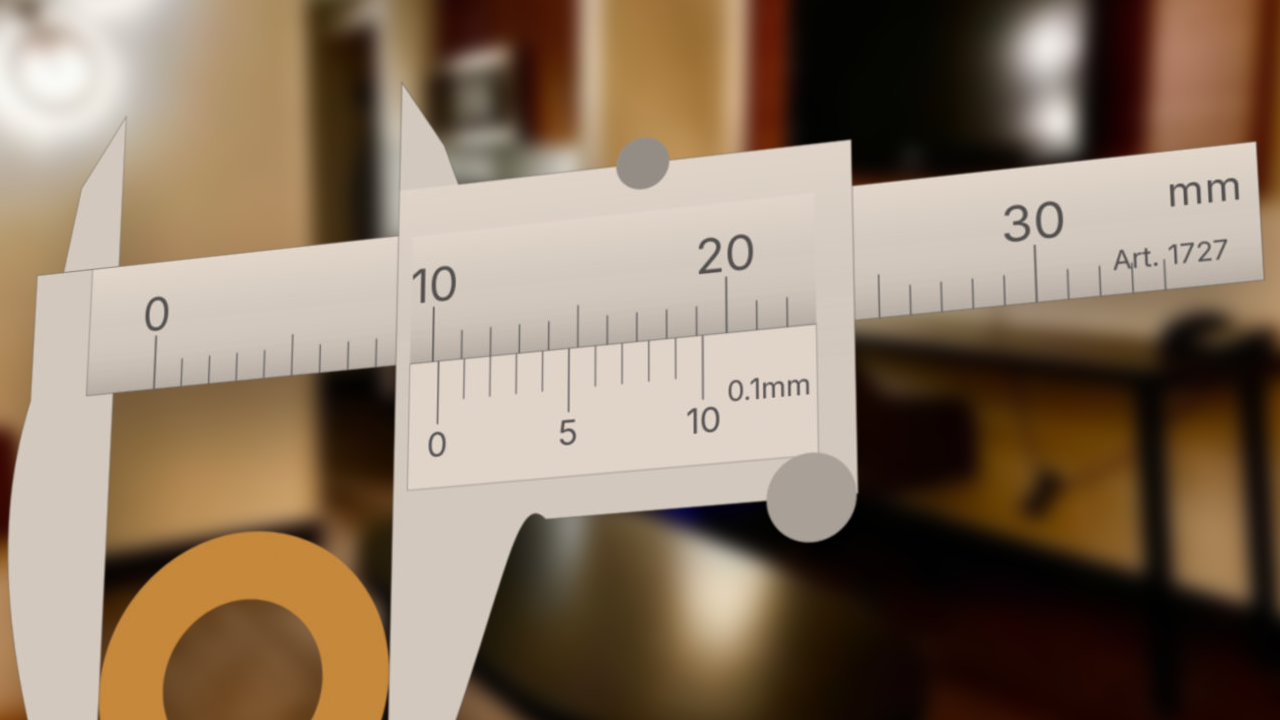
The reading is 10.2mm
